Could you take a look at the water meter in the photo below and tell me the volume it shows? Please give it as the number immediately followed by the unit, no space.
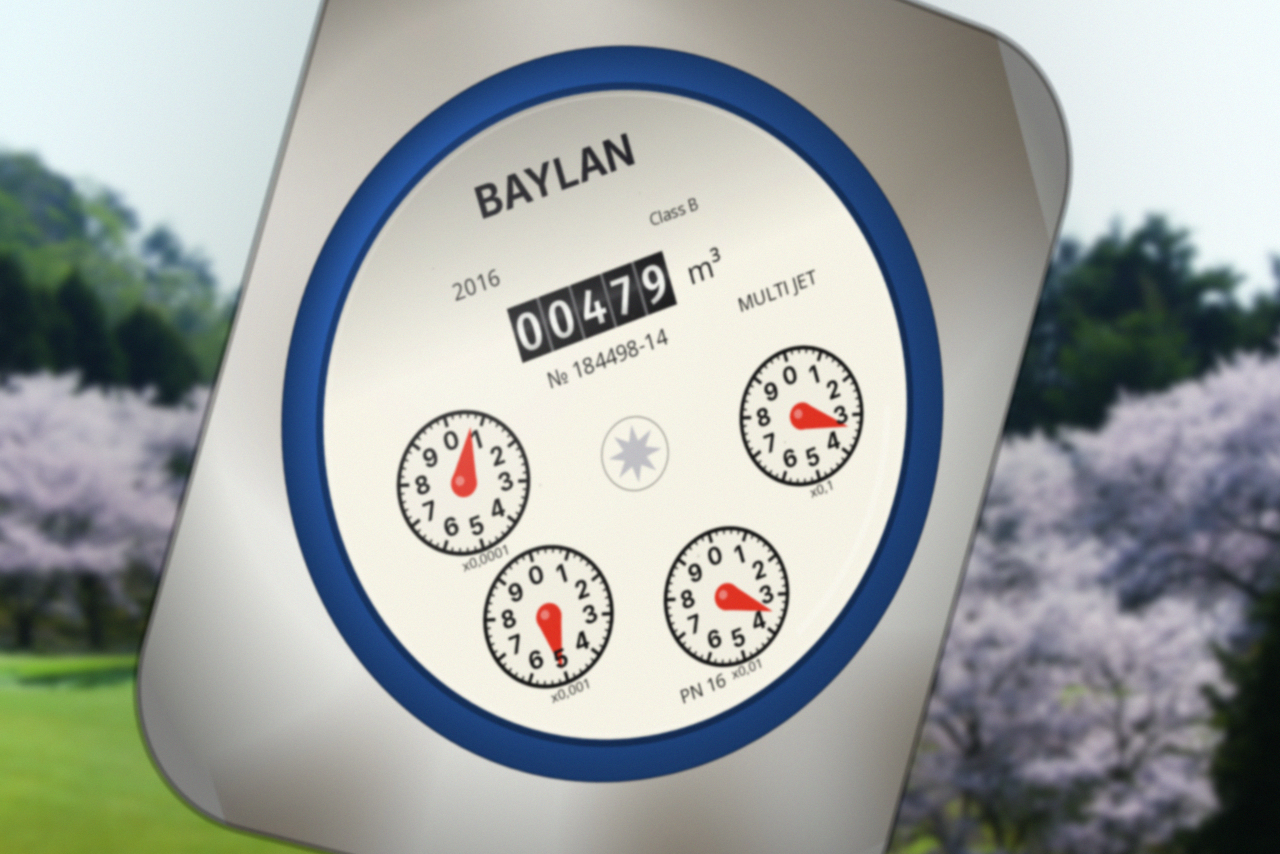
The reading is 479.3350m³
